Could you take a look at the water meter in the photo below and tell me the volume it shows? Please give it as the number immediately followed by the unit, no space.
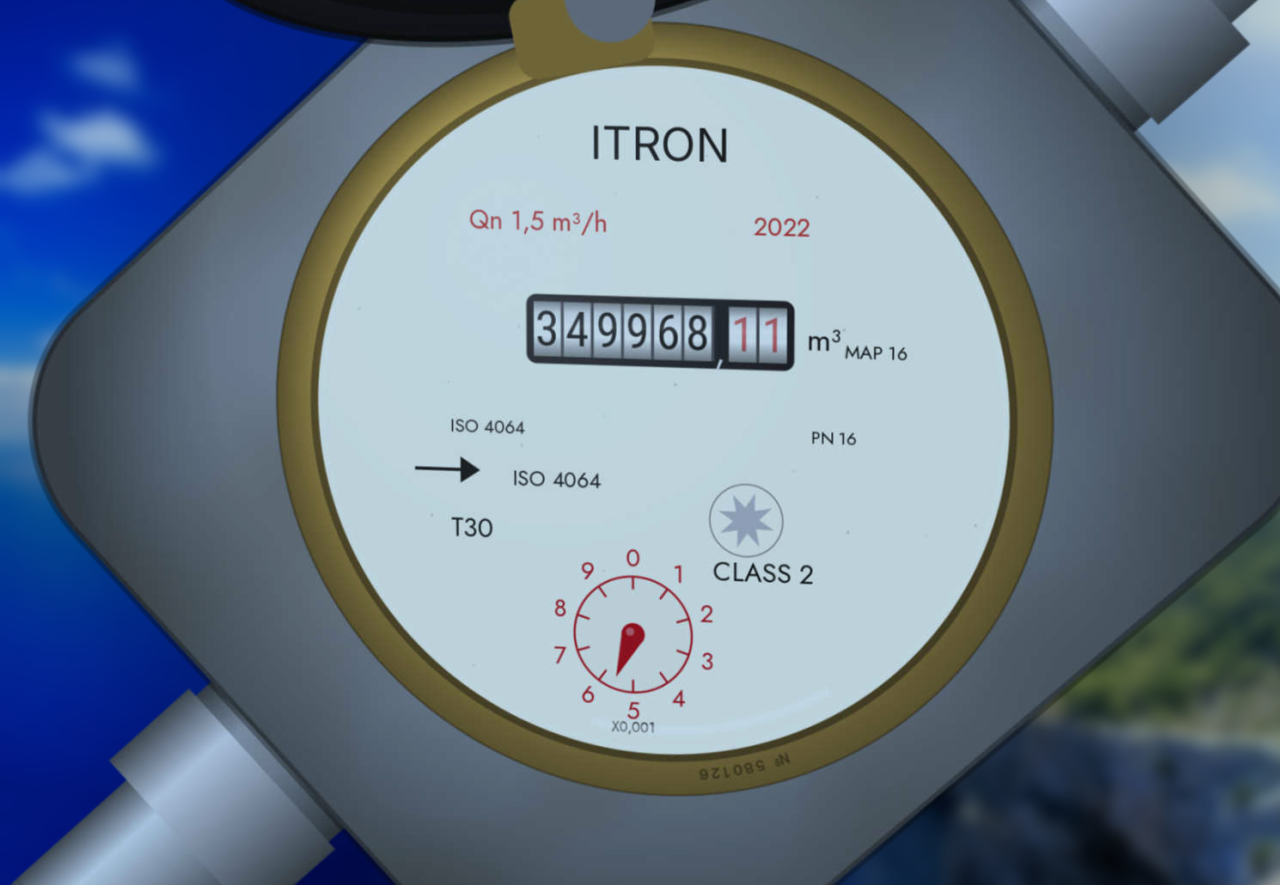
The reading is 349968.115m³
